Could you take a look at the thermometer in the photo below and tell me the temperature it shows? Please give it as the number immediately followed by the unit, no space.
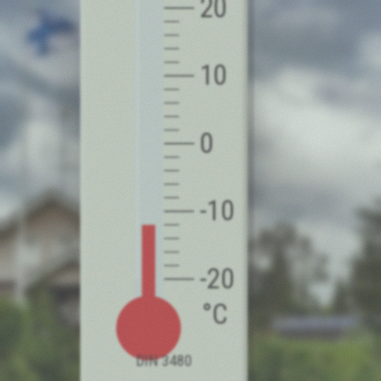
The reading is -12°C
